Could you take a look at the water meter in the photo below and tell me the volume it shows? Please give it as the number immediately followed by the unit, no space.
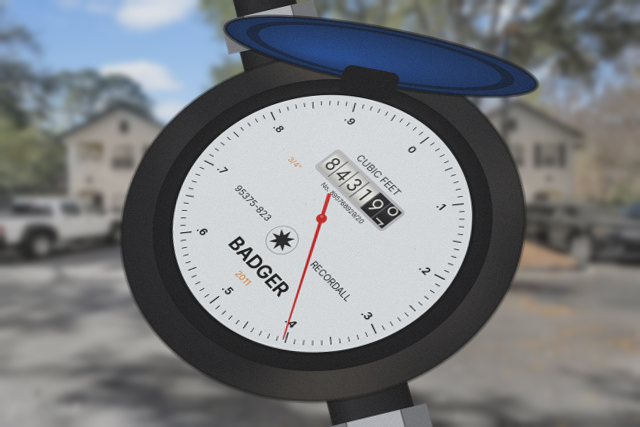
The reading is 843196.40ft³
